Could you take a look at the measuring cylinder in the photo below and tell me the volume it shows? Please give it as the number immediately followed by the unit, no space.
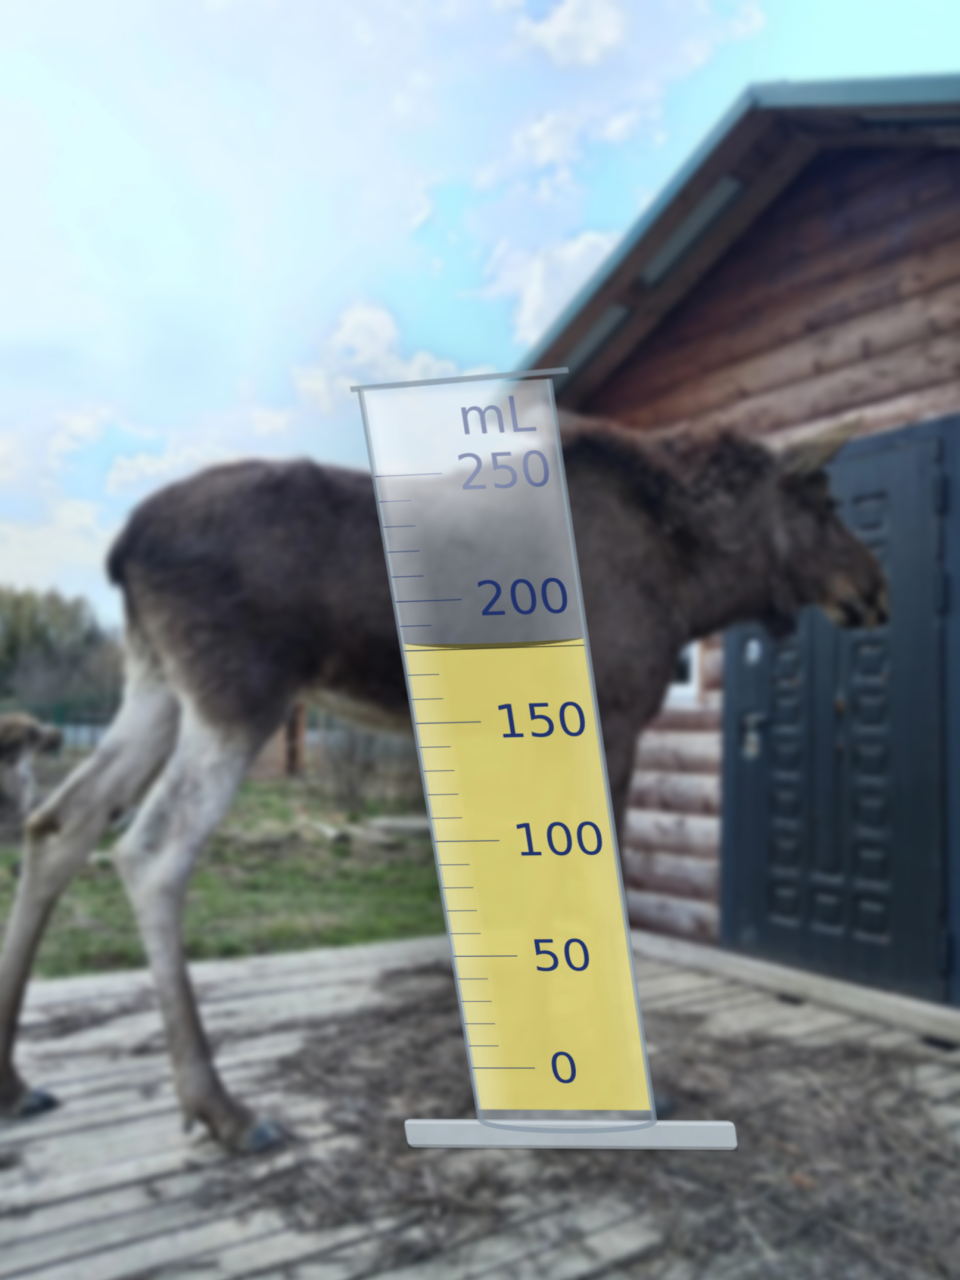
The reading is 180mL
